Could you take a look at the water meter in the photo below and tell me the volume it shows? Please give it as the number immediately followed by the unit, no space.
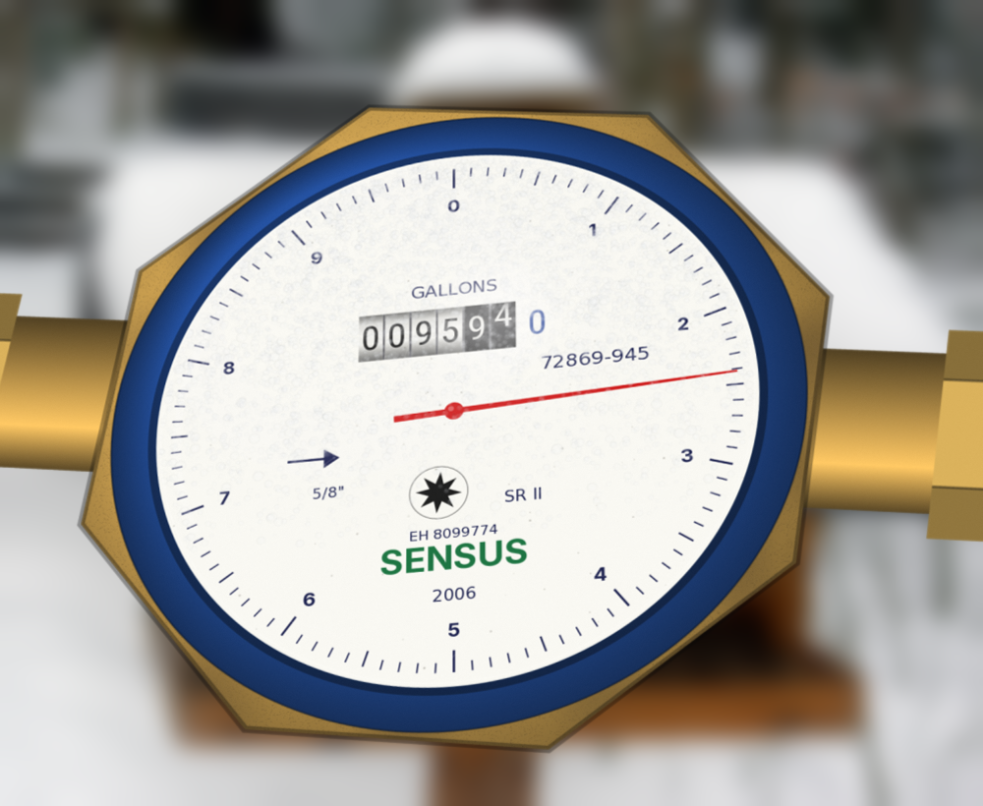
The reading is 95942.4gal
